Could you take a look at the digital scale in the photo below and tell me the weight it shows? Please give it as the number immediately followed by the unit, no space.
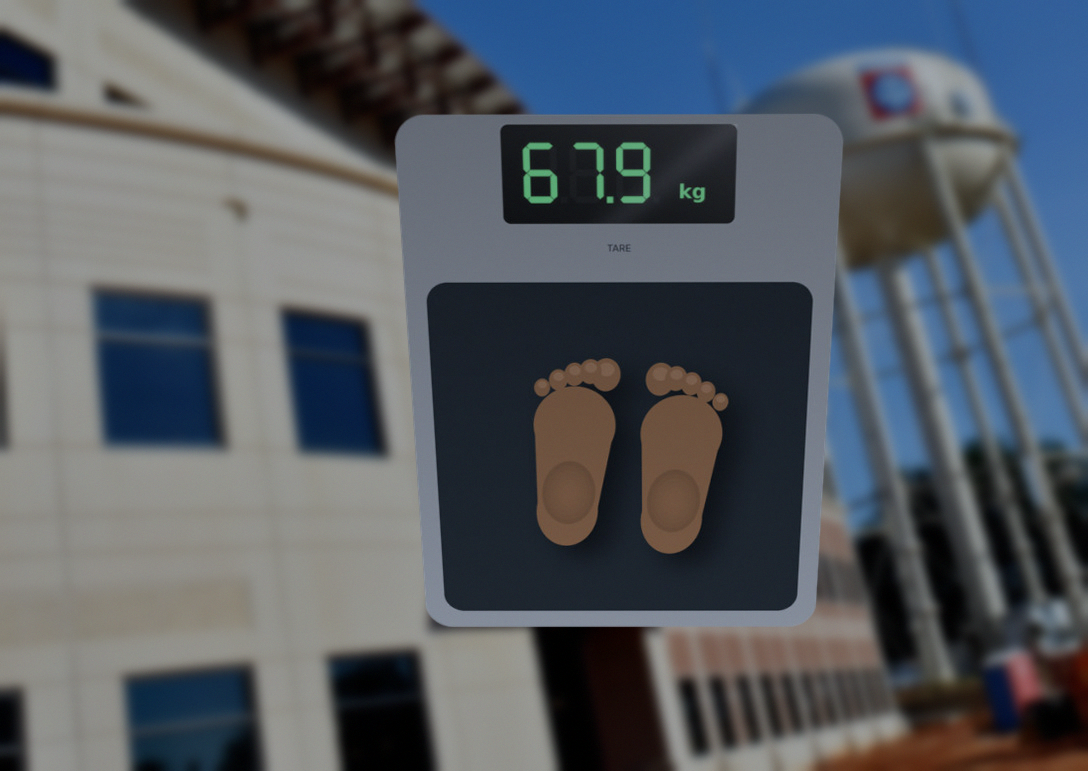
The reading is 67.9kg
